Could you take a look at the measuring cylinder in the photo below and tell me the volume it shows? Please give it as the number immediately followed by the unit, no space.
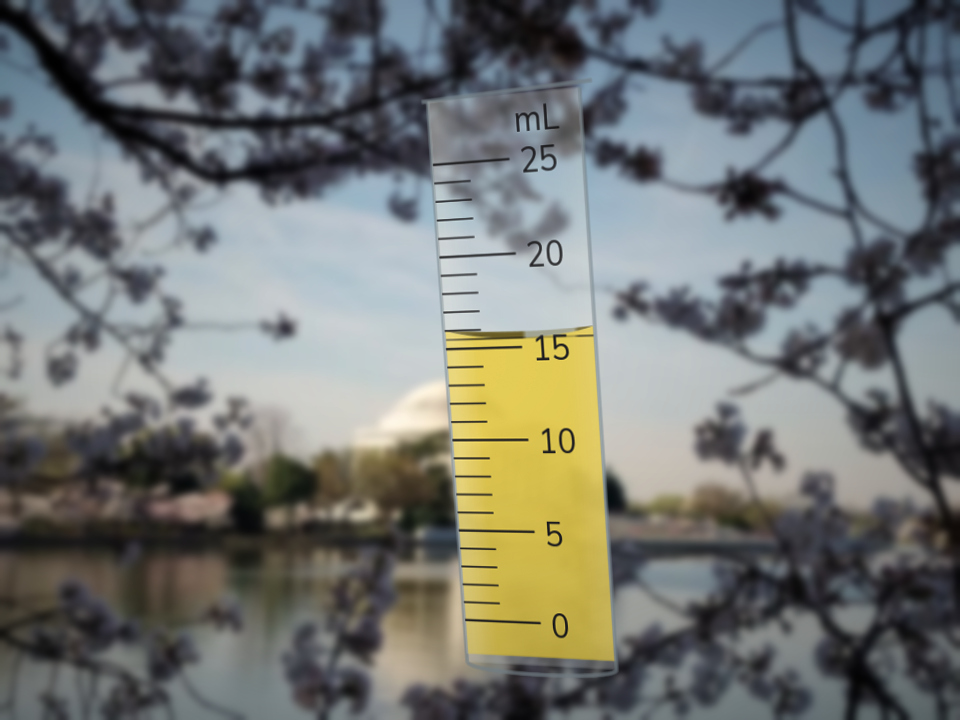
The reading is 15.5mL
